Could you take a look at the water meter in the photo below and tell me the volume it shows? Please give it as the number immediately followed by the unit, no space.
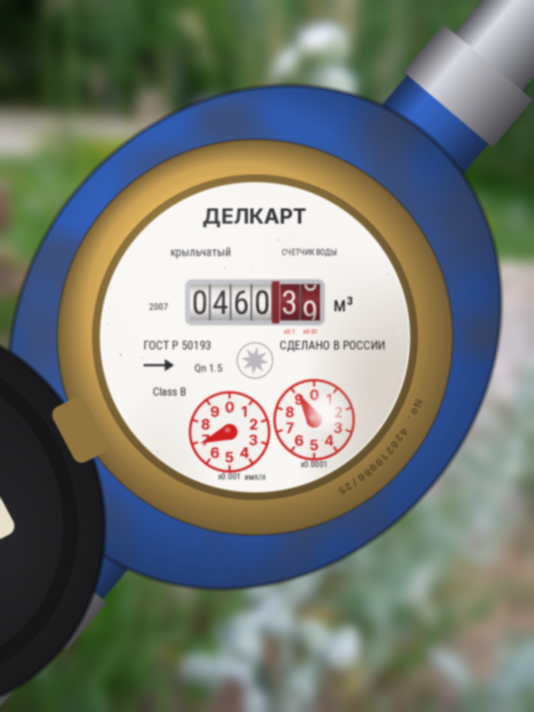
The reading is 460.3869m³
